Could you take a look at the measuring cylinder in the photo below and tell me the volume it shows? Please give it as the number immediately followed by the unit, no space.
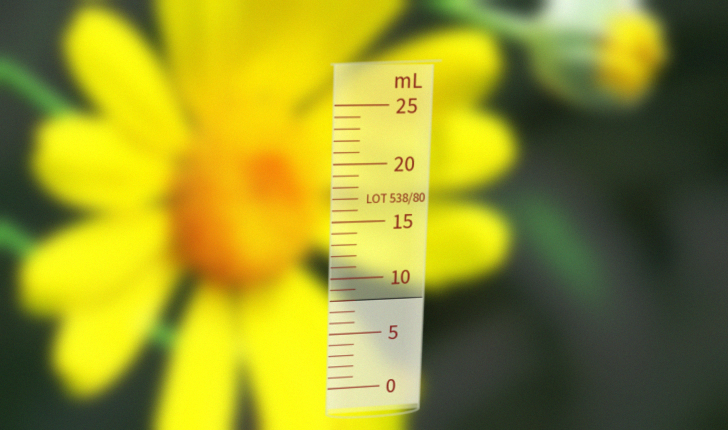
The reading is 8mL
